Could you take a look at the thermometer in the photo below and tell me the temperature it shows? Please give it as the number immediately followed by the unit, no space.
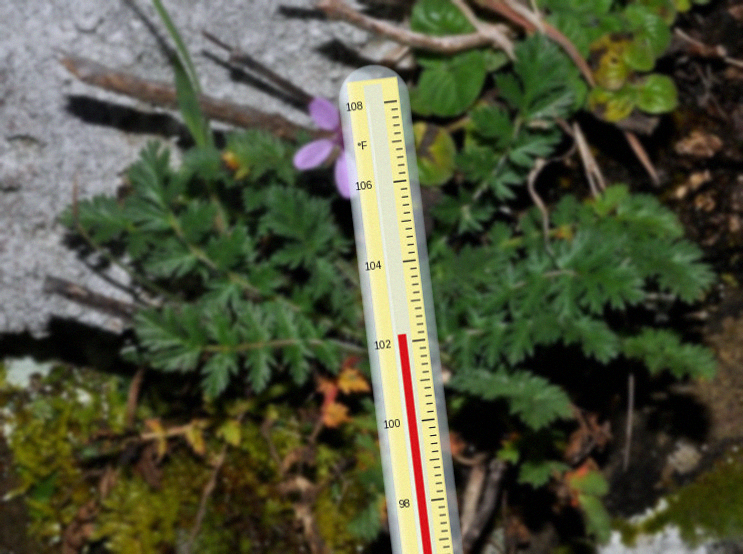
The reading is 102.2°F
